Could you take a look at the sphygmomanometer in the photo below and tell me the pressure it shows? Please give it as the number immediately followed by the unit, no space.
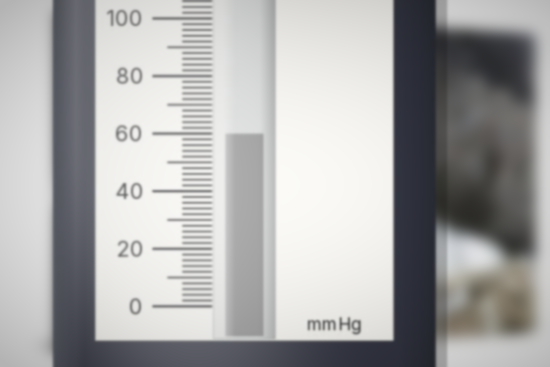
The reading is 60mmHg
